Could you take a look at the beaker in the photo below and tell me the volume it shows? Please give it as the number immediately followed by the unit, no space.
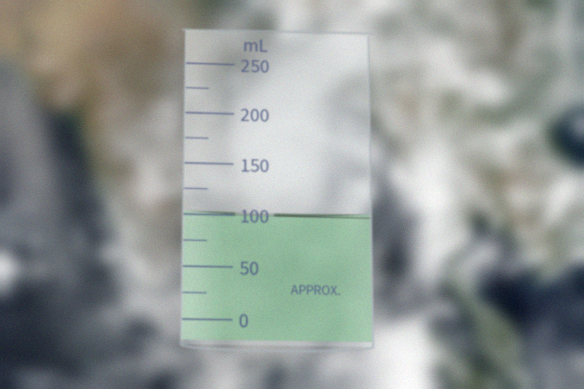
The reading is 100mL
